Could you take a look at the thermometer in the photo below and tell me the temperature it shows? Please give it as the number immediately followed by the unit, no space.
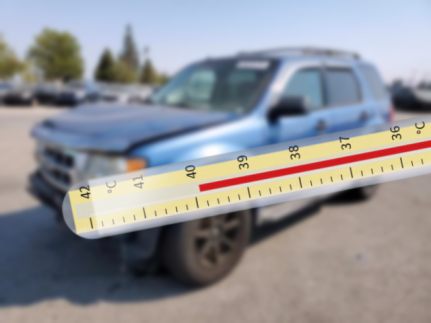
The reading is 39.9°C
